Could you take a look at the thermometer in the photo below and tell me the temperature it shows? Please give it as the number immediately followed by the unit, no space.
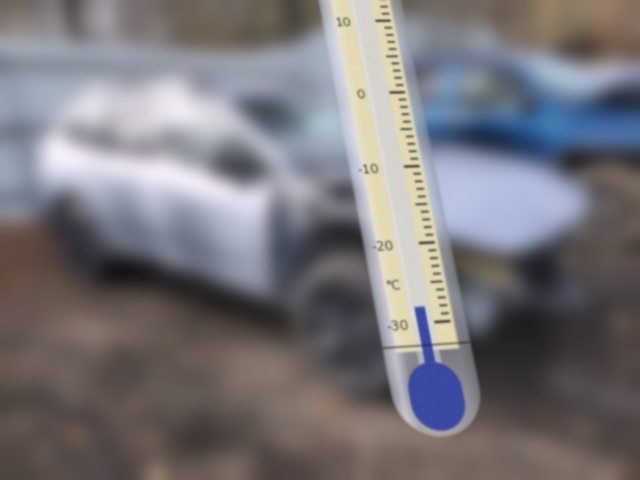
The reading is -28°C
